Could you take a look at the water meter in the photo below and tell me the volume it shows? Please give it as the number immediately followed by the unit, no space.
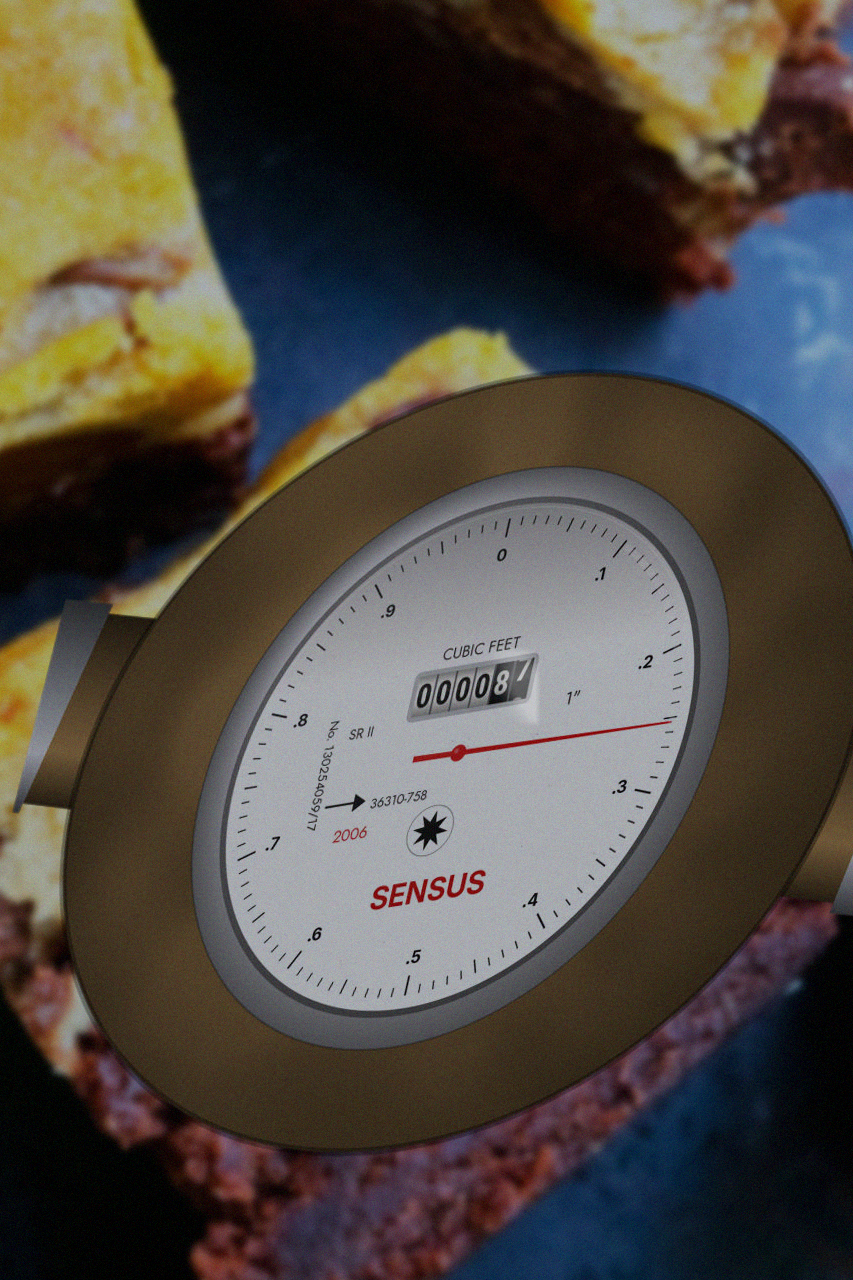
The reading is 87.25ft³
